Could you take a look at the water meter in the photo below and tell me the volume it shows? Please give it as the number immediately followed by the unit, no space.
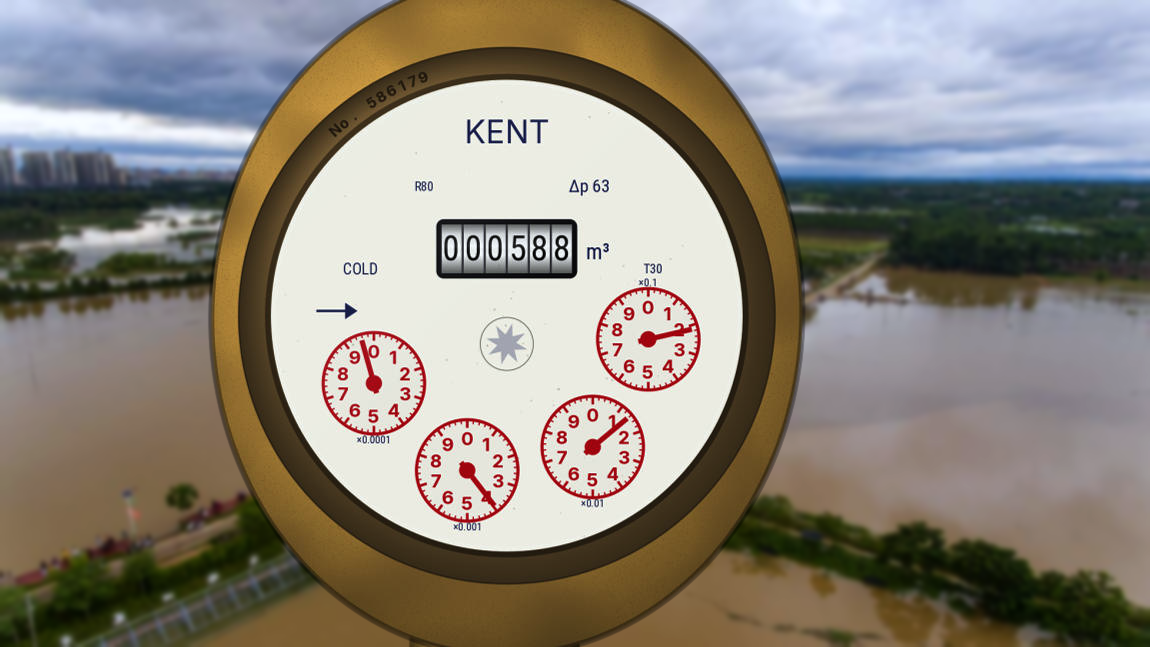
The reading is 588.2139m³
